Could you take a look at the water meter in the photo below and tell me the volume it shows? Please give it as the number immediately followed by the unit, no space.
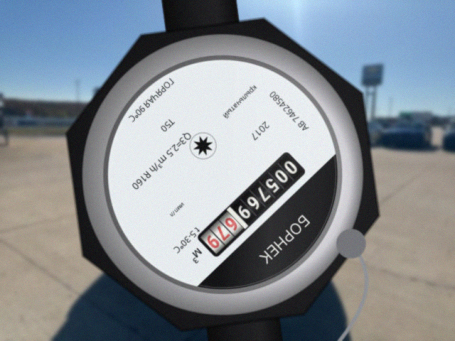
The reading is 5769.679m³
